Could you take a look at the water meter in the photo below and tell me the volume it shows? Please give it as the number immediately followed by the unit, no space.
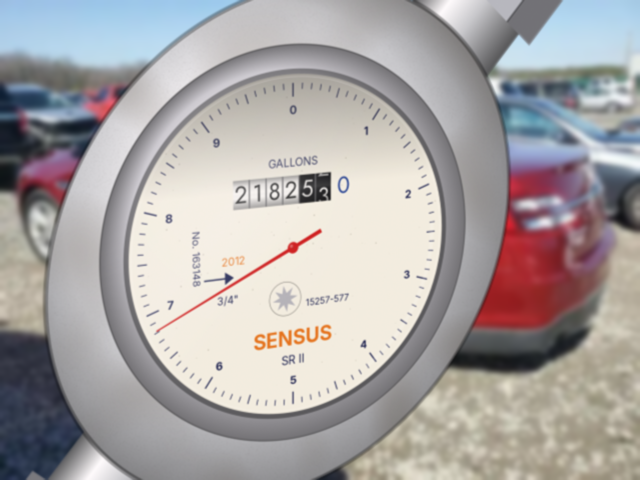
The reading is 2182526.8gal
